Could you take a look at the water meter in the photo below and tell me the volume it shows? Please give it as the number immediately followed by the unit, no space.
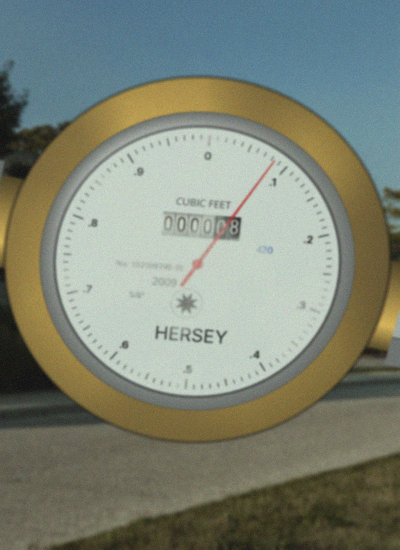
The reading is 8.08ft³
